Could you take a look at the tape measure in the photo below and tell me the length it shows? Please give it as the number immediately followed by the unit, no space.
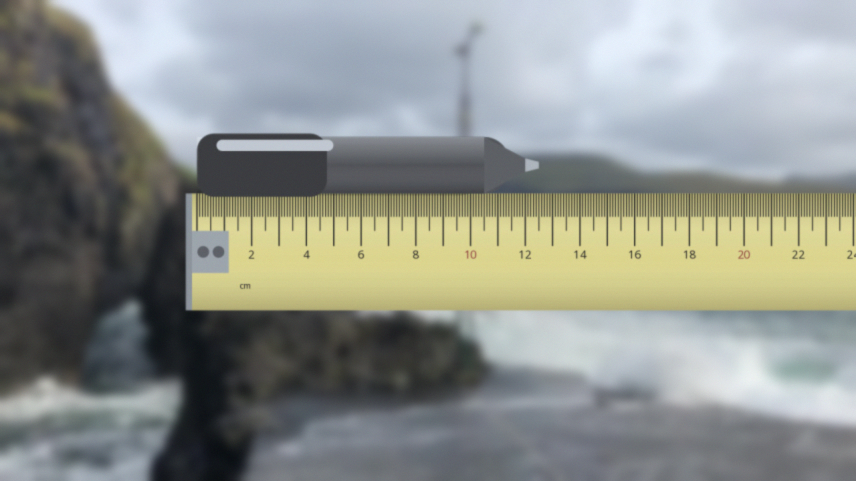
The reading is 12.5cm
